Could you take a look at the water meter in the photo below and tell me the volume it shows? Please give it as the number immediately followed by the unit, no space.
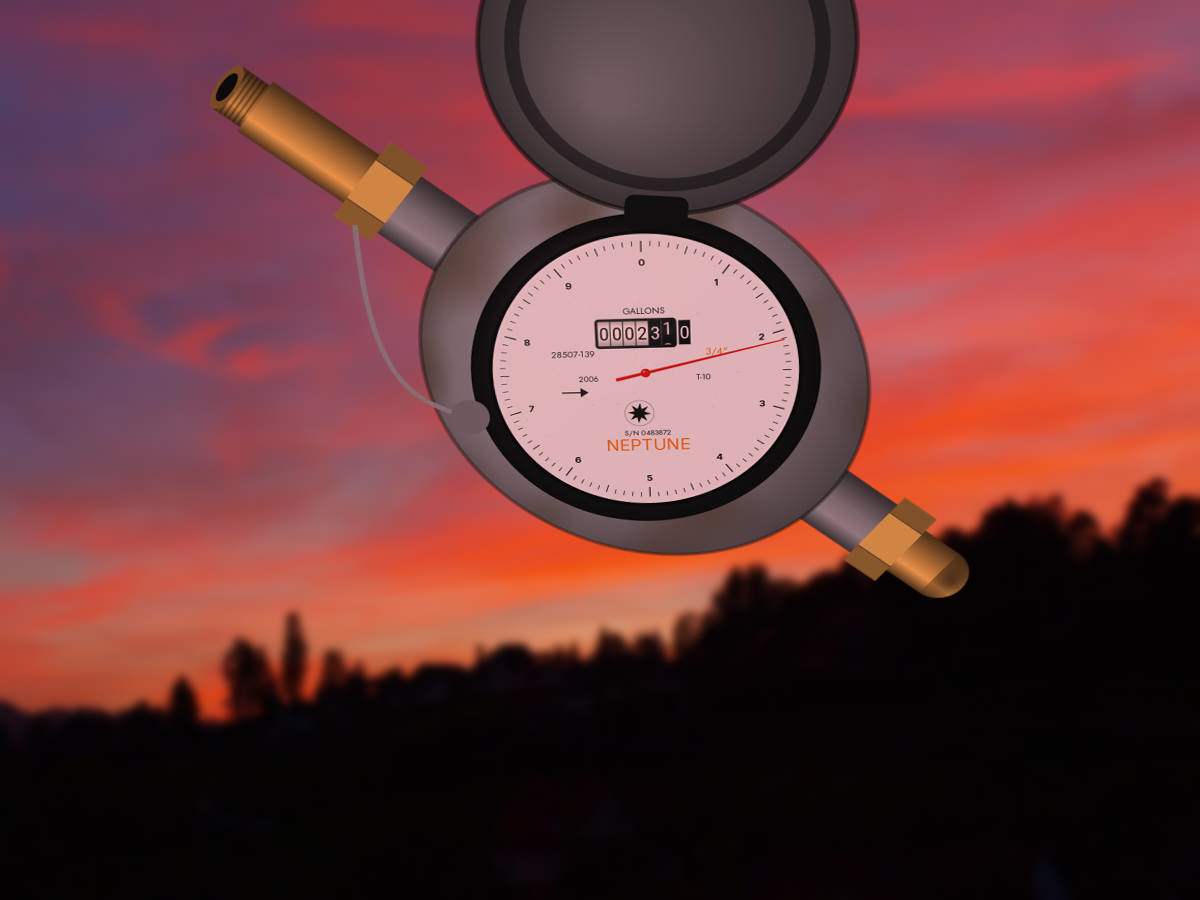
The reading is 2312.1gal
